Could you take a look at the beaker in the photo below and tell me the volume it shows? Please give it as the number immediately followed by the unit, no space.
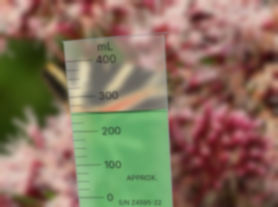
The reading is 250mL
